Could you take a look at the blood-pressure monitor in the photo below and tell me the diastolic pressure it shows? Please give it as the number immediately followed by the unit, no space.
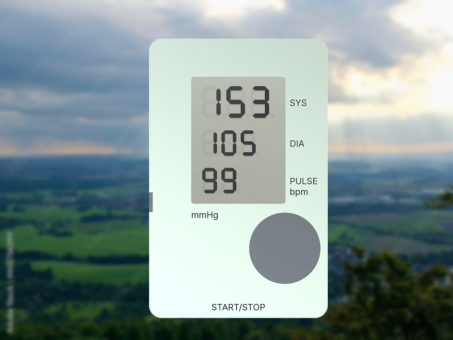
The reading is 105mmHg
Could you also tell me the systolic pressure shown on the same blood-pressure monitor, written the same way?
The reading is 153mmHg
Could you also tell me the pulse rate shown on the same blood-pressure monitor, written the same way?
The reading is 99bpm
